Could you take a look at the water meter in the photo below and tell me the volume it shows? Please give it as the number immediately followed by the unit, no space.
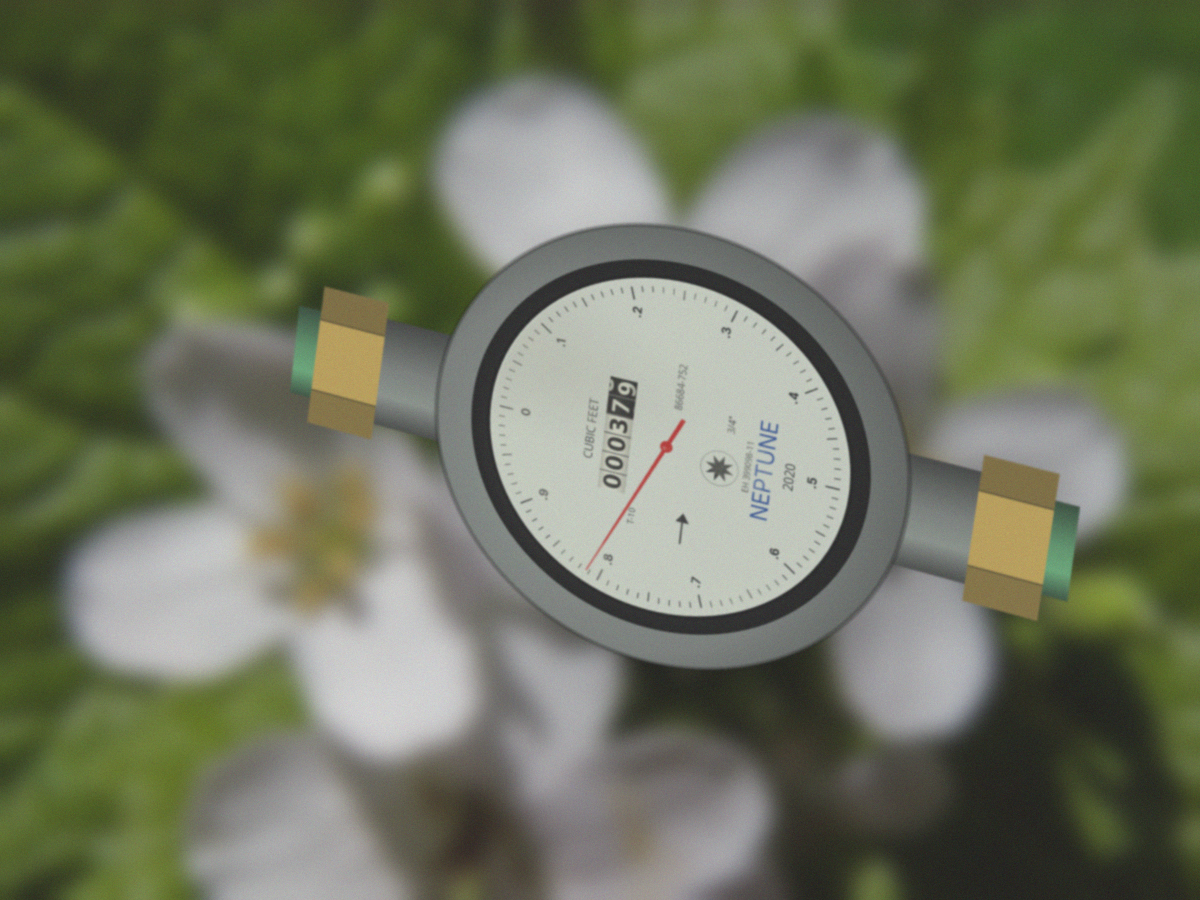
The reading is 378.81ft³
